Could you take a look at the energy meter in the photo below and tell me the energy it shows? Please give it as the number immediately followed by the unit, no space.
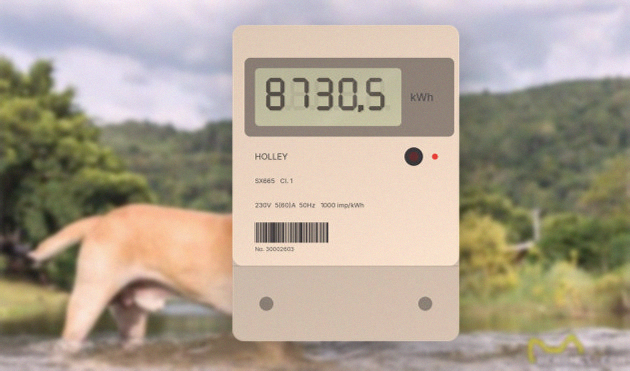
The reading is 8730.5kWh
